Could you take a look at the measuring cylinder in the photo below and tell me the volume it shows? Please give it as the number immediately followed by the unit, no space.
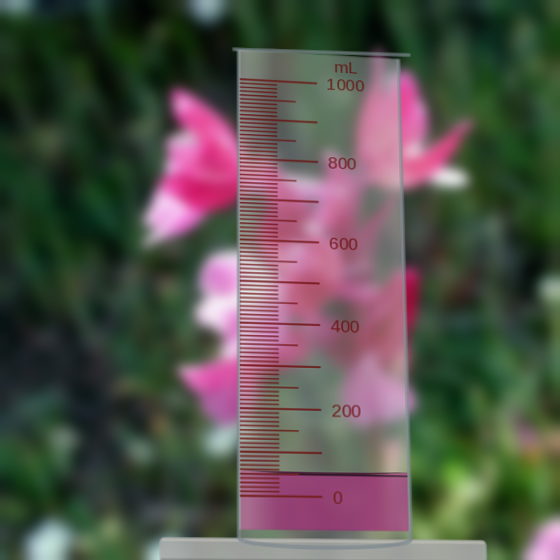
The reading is 50mL
